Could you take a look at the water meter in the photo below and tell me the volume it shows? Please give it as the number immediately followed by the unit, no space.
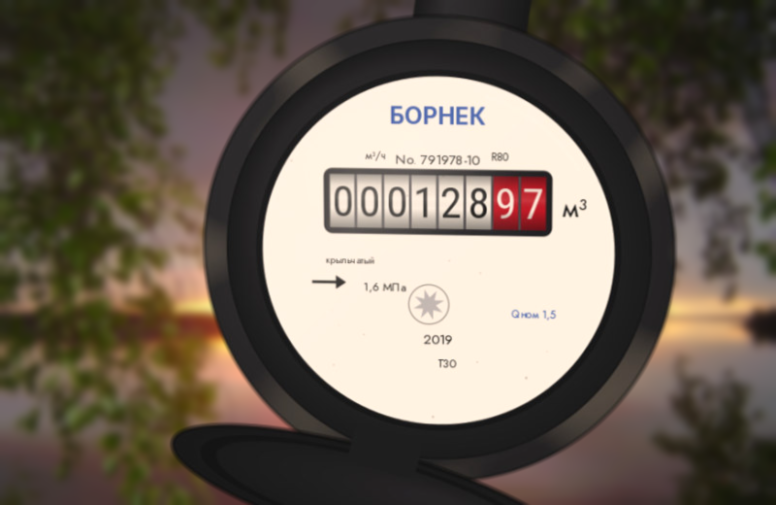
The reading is 128.97m³
